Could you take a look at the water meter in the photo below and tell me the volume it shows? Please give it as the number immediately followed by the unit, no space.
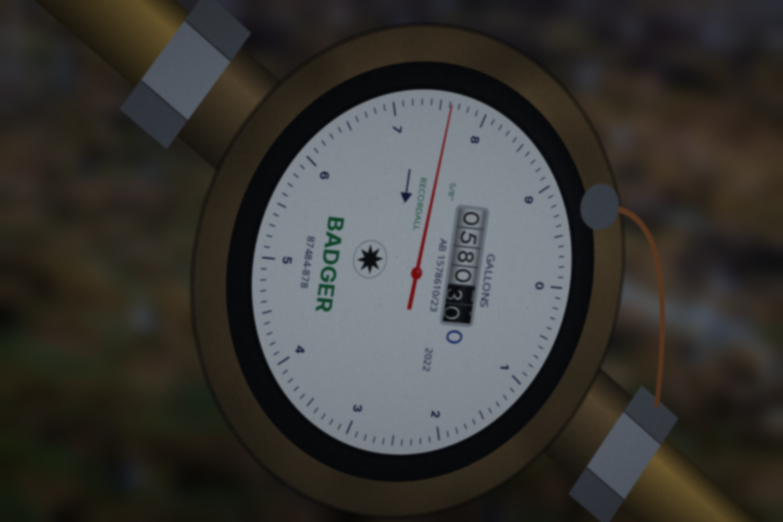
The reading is 580297.6gal
